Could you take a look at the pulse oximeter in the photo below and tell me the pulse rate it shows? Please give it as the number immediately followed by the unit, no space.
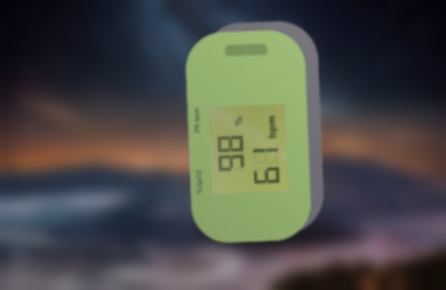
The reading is 61bpm
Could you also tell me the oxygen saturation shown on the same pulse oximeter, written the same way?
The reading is 98%
